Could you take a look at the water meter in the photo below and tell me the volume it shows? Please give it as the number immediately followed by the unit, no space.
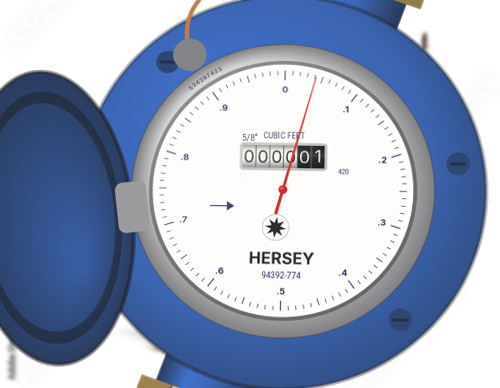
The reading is 1.04ft³
